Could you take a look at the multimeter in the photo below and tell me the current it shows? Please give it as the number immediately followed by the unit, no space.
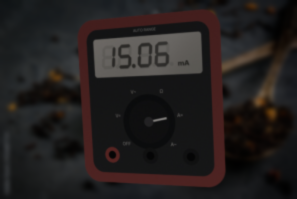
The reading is 15.06mA
